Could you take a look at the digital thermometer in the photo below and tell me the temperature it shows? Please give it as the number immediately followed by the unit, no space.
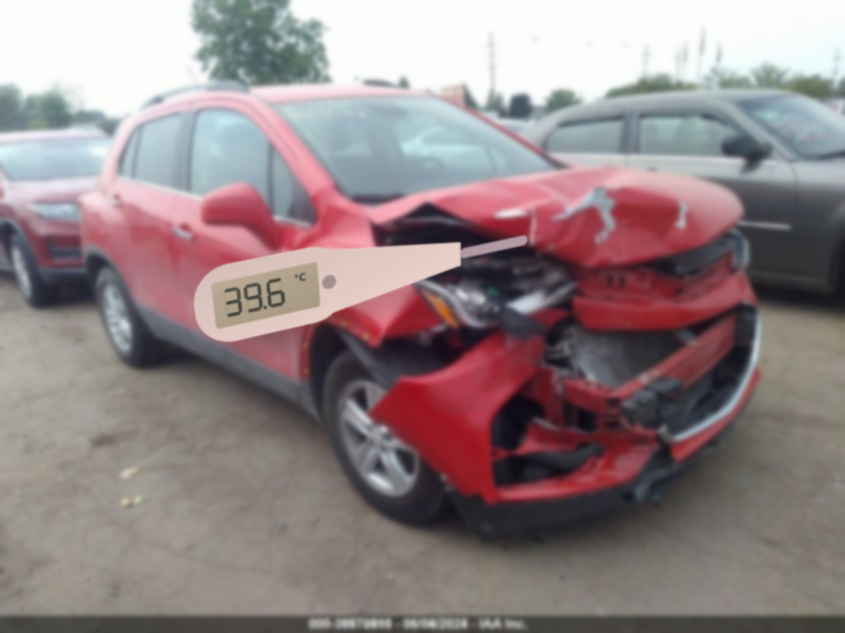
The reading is 39.6°C
